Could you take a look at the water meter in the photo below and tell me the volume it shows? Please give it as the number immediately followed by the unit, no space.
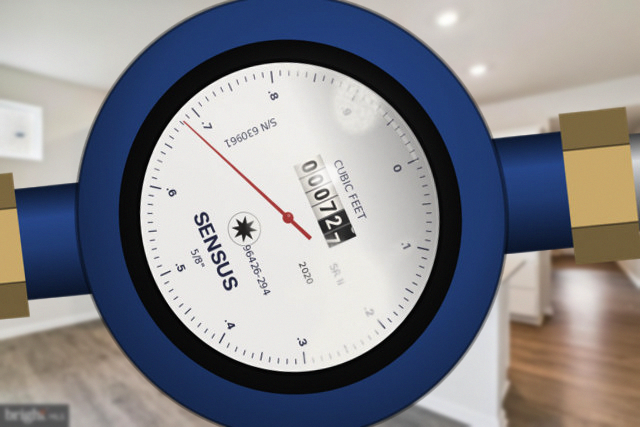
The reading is 726.68ft³
